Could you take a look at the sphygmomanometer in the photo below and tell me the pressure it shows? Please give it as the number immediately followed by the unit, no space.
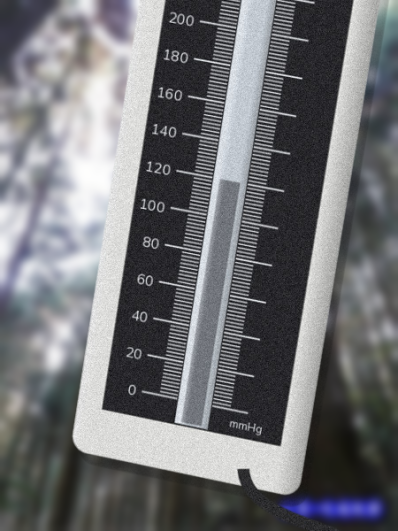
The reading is 120mmHg
